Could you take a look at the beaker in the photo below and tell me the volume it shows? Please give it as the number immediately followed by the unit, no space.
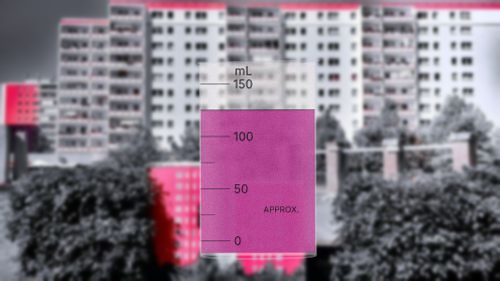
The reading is 125mL
